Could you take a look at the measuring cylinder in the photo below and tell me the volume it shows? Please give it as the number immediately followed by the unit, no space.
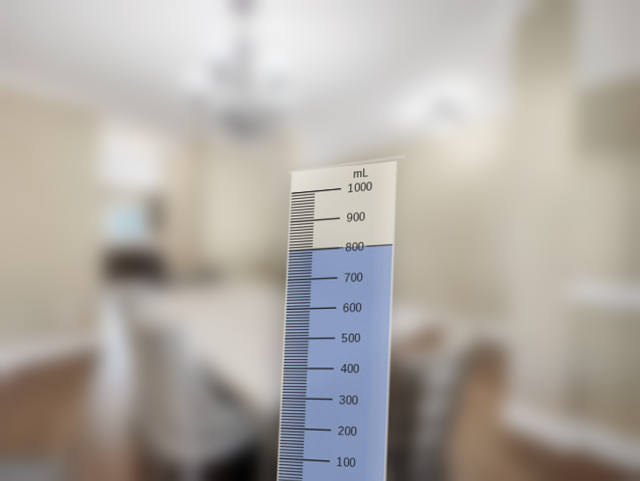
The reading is 800mL
